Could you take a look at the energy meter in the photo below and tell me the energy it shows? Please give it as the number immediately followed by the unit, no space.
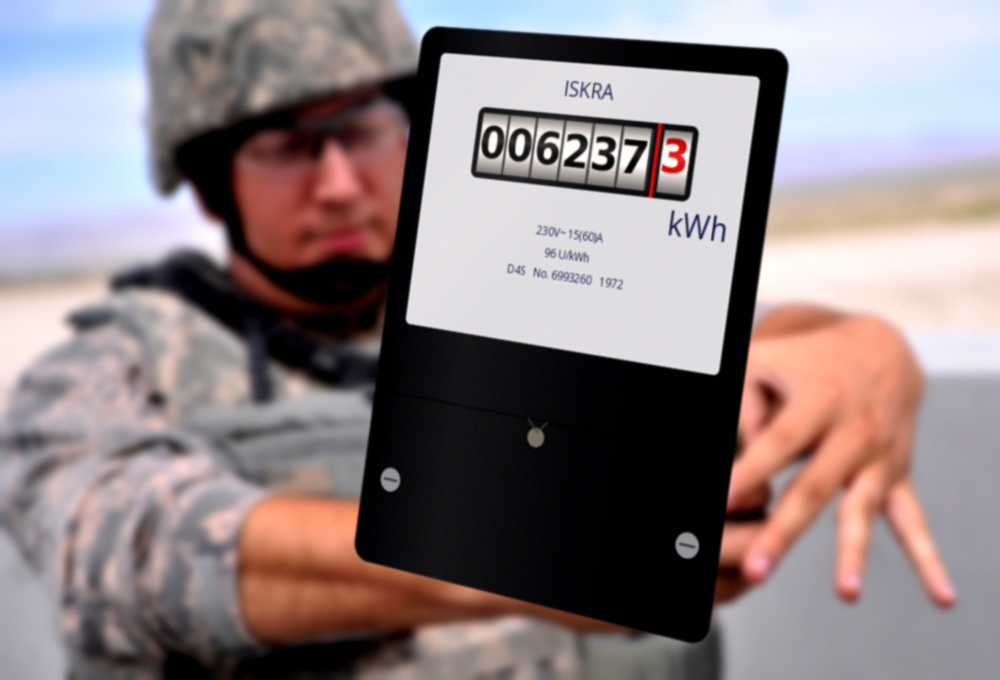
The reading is 6237.3kWh
